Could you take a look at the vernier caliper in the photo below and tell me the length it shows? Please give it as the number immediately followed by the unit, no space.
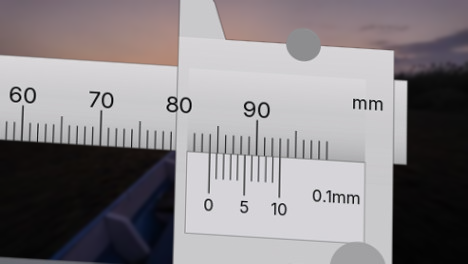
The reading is 84.0mm
